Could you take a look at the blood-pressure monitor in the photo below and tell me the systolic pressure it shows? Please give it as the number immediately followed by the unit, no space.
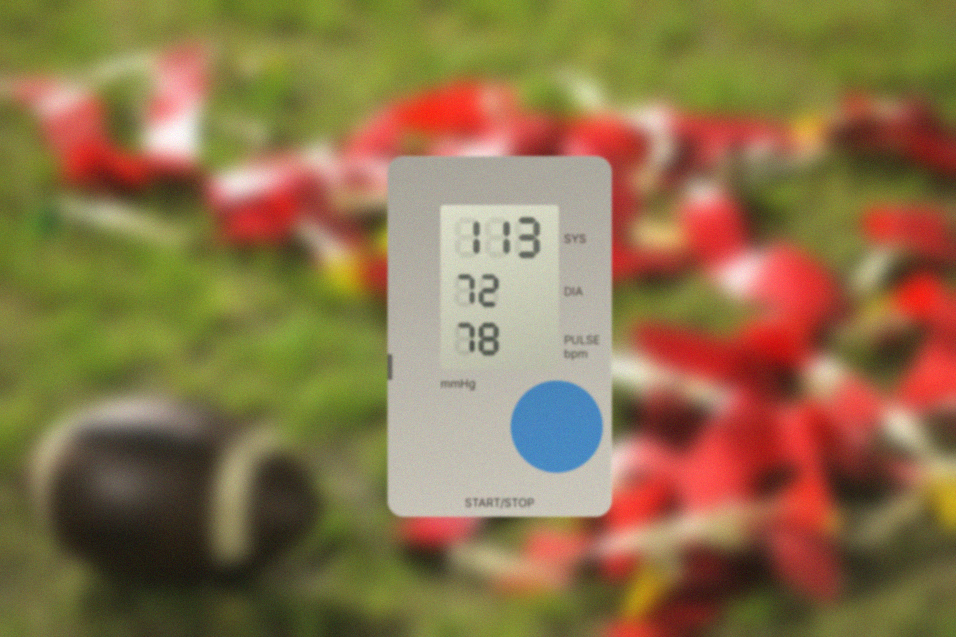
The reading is 113mmHg
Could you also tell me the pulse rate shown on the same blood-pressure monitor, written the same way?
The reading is 78bpm
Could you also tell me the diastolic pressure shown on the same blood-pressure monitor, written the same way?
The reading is 72mmHg
